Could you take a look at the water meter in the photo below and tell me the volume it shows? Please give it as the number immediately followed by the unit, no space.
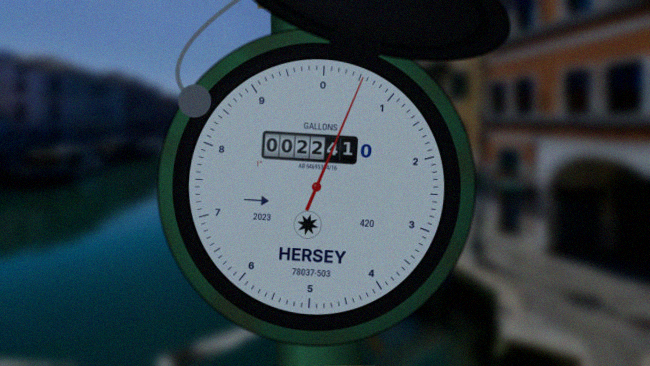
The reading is 22410.5gal
